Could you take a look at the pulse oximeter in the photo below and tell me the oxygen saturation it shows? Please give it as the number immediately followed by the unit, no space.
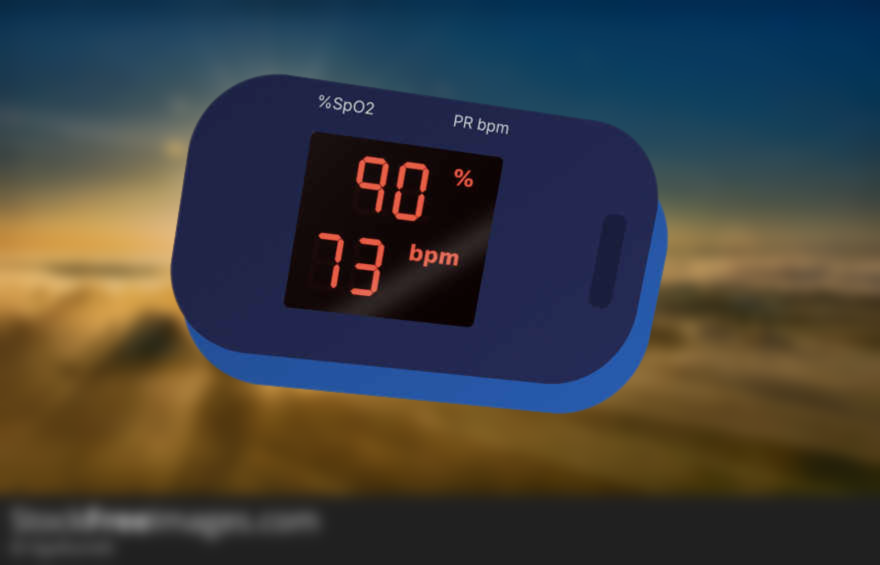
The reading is 90%
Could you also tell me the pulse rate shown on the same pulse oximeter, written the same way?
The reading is 73bpm
